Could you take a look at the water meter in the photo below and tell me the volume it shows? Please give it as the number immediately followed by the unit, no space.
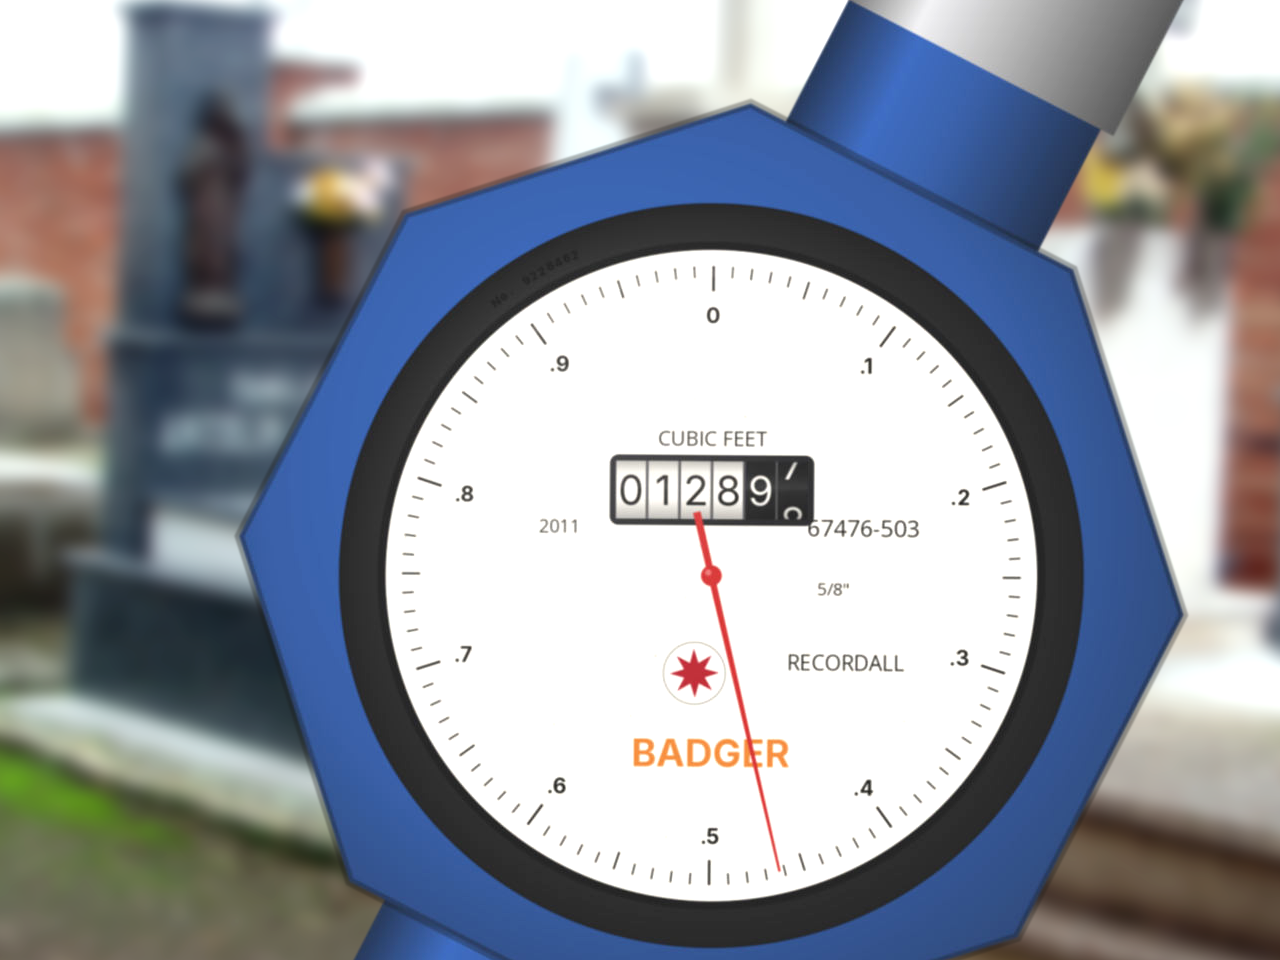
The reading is 12897.46ft³
